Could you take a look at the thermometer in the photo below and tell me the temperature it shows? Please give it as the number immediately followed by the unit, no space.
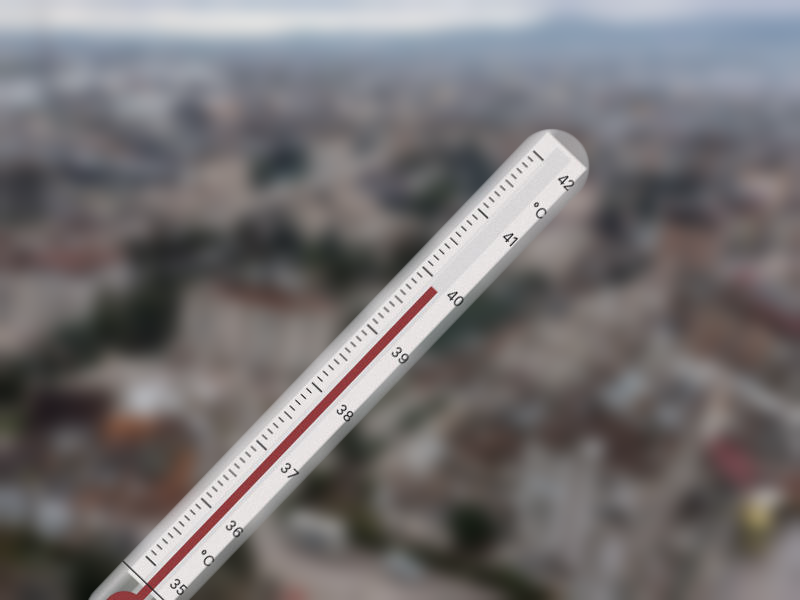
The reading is 39.9°C
